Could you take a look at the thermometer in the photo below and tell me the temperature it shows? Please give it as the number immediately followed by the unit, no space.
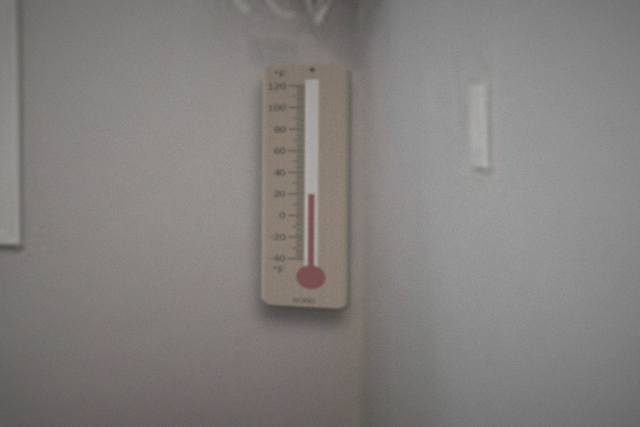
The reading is 20°F
